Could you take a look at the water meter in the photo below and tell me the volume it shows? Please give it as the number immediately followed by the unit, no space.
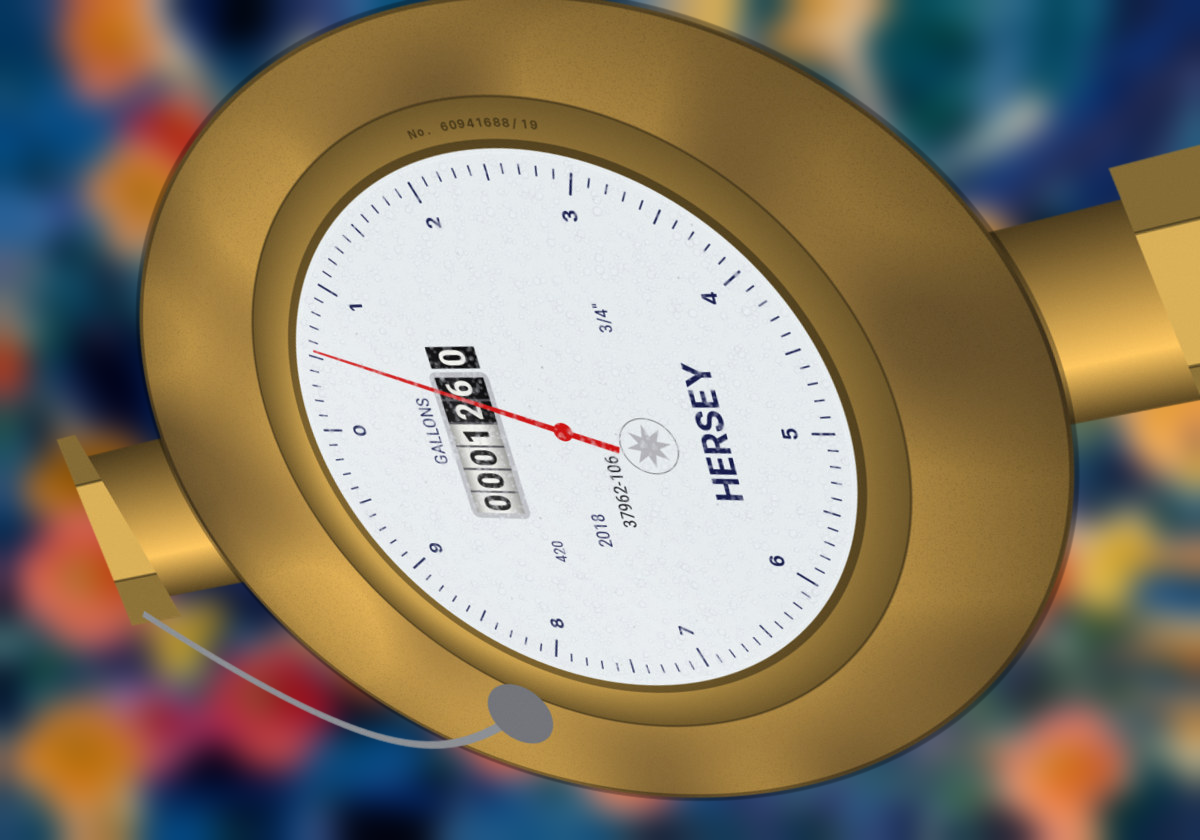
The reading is 1260.5gal
